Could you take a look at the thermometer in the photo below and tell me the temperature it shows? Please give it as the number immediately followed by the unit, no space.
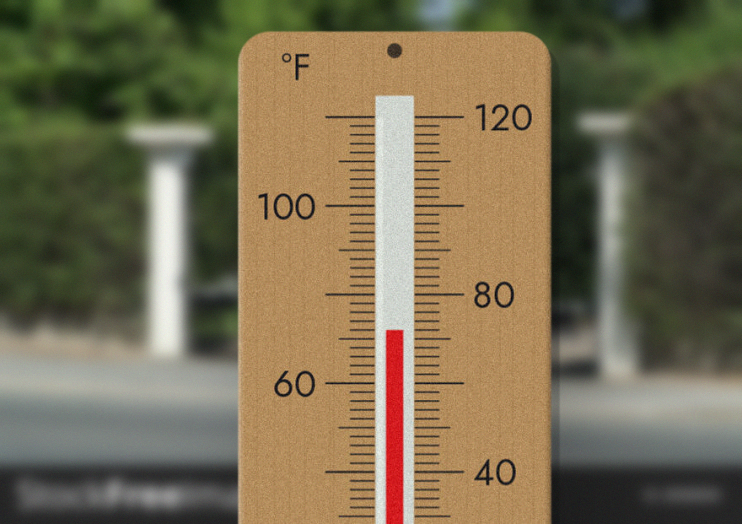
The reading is 72°F
